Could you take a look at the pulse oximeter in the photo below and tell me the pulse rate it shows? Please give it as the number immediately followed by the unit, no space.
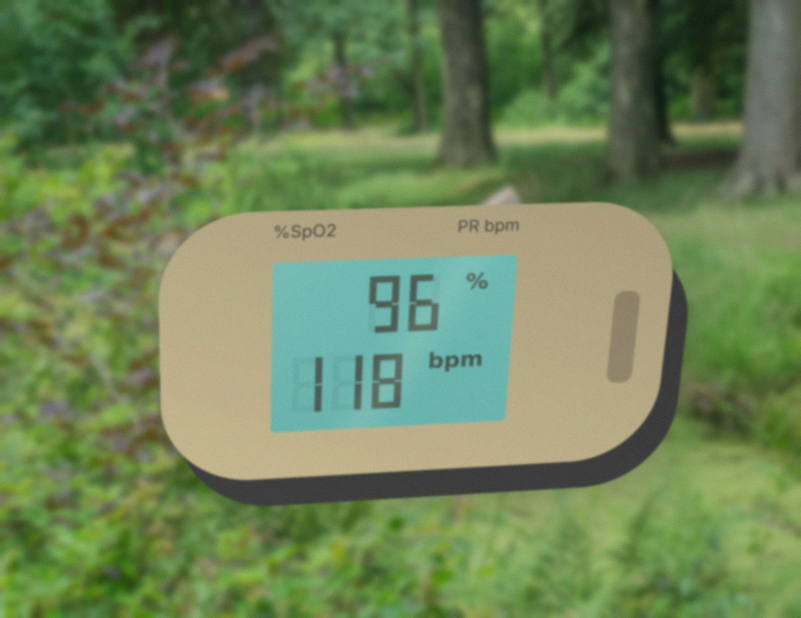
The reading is 118bpm
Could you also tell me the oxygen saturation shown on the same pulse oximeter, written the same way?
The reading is 96%
